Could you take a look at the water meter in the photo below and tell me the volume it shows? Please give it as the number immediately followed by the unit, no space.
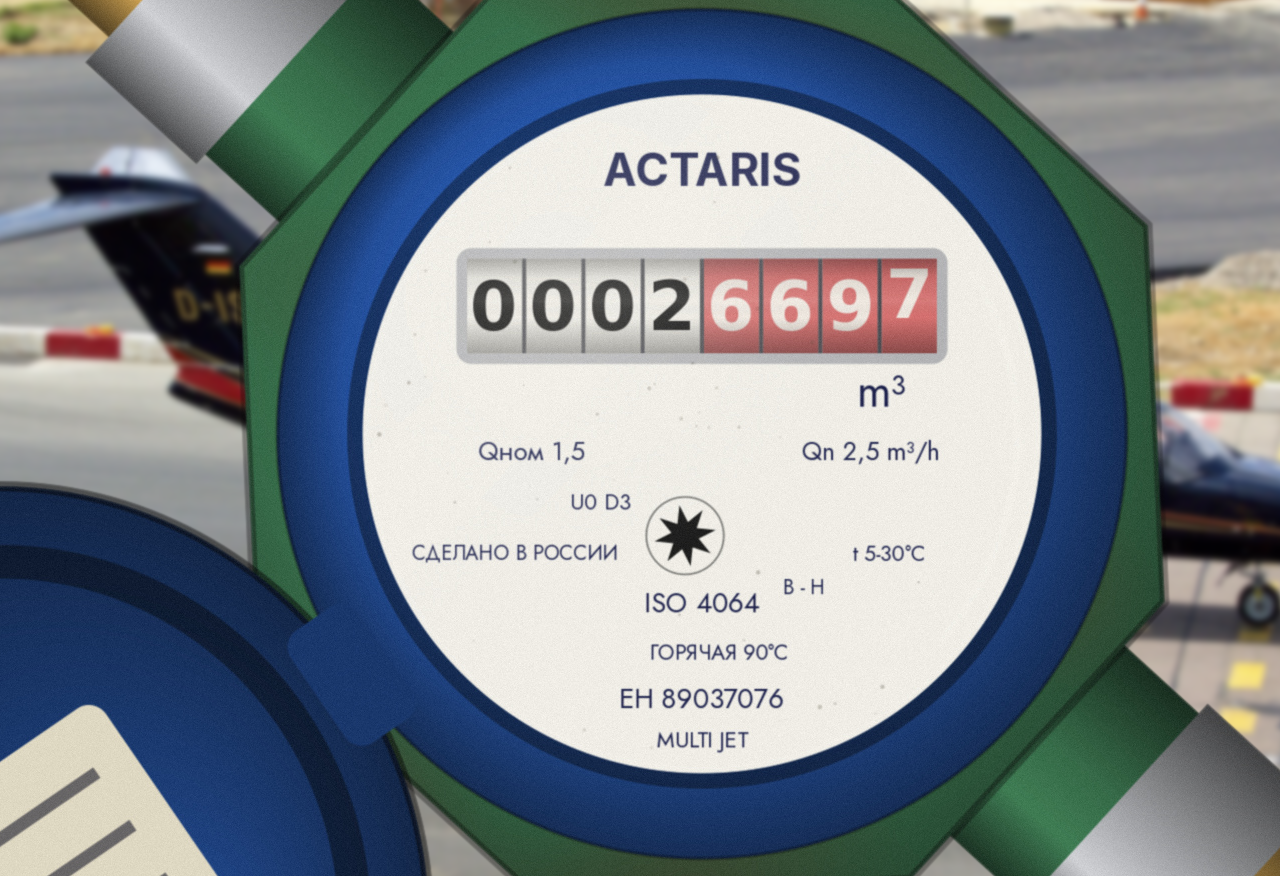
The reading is 2.6697m³
